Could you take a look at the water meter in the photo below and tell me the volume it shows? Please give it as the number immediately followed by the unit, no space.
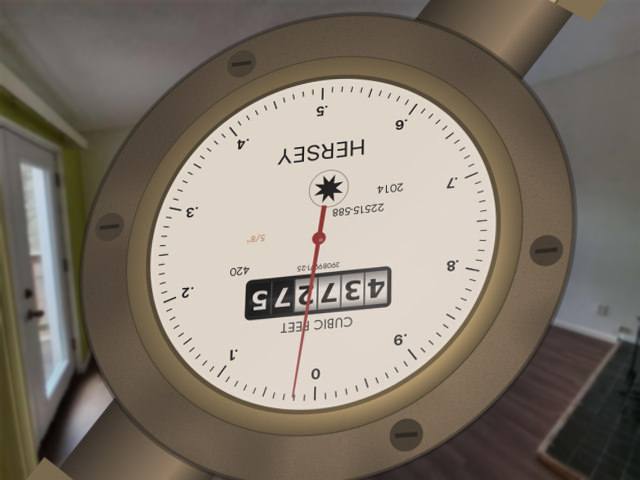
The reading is 437275.02ft³
